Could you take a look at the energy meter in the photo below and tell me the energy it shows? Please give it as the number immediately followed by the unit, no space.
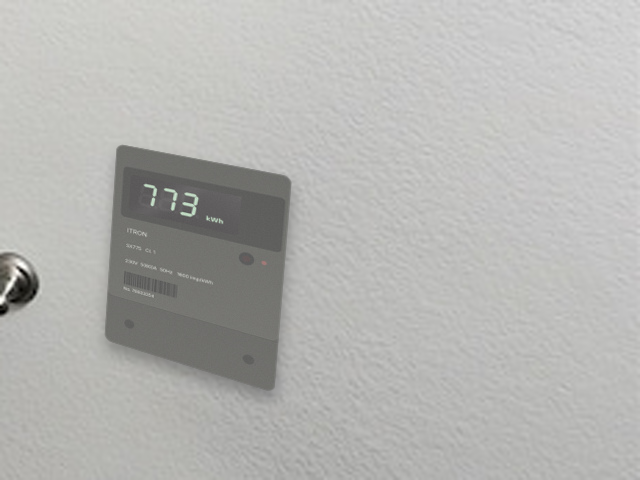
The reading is 773kWh
